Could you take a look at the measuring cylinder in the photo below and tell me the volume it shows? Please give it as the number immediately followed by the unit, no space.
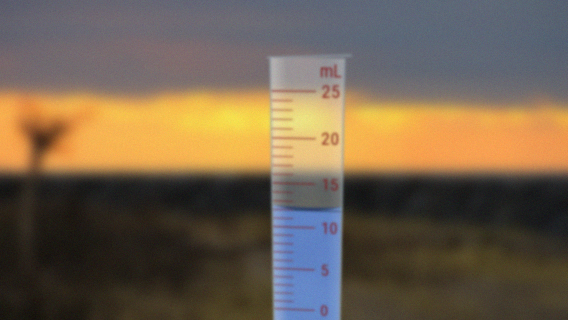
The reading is 12mL
